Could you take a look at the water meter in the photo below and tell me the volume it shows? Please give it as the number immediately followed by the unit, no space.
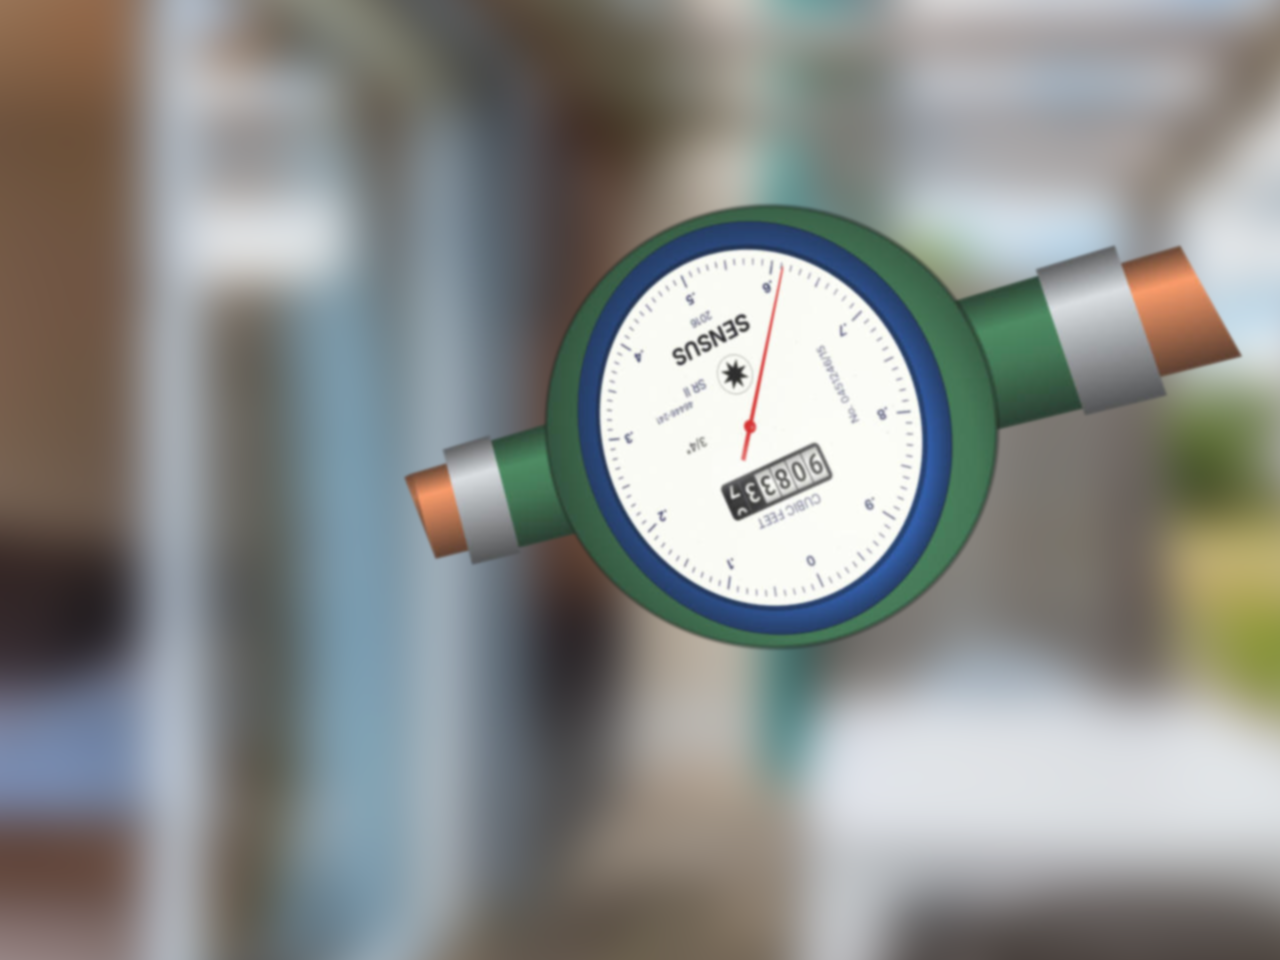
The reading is 908336.61ft³
